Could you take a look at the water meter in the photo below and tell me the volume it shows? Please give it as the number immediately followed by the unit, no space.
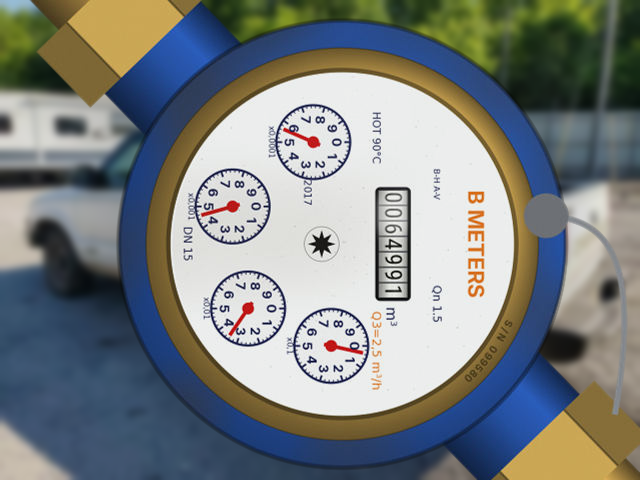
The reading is 64991.0345m³
